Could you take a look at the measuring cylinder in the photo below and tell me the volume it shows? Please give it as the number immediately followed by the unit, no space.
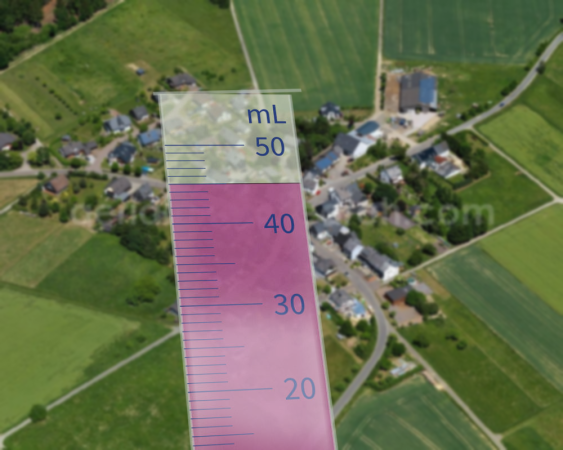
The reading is 45mL
